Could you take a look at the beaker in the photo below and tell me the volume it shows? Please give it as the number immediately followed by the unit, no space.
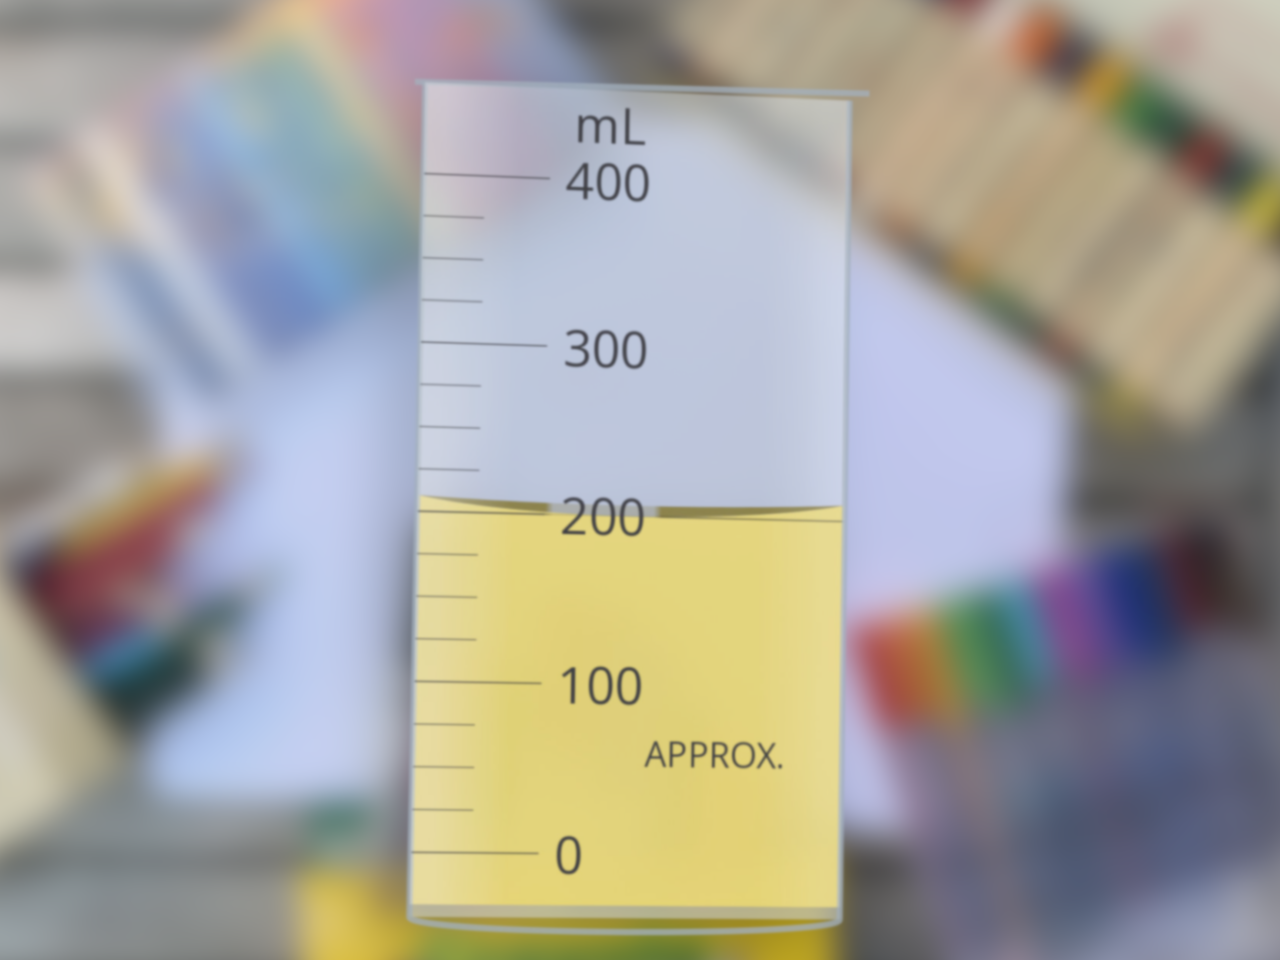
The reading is 200mL
